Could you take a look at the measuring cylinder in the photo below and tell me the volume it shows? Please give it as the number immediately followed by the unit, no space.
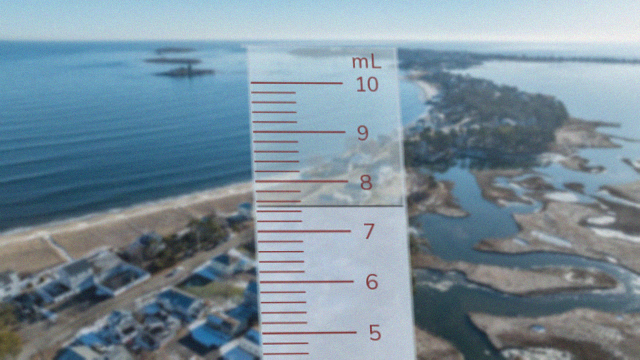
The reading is 7.5mL
